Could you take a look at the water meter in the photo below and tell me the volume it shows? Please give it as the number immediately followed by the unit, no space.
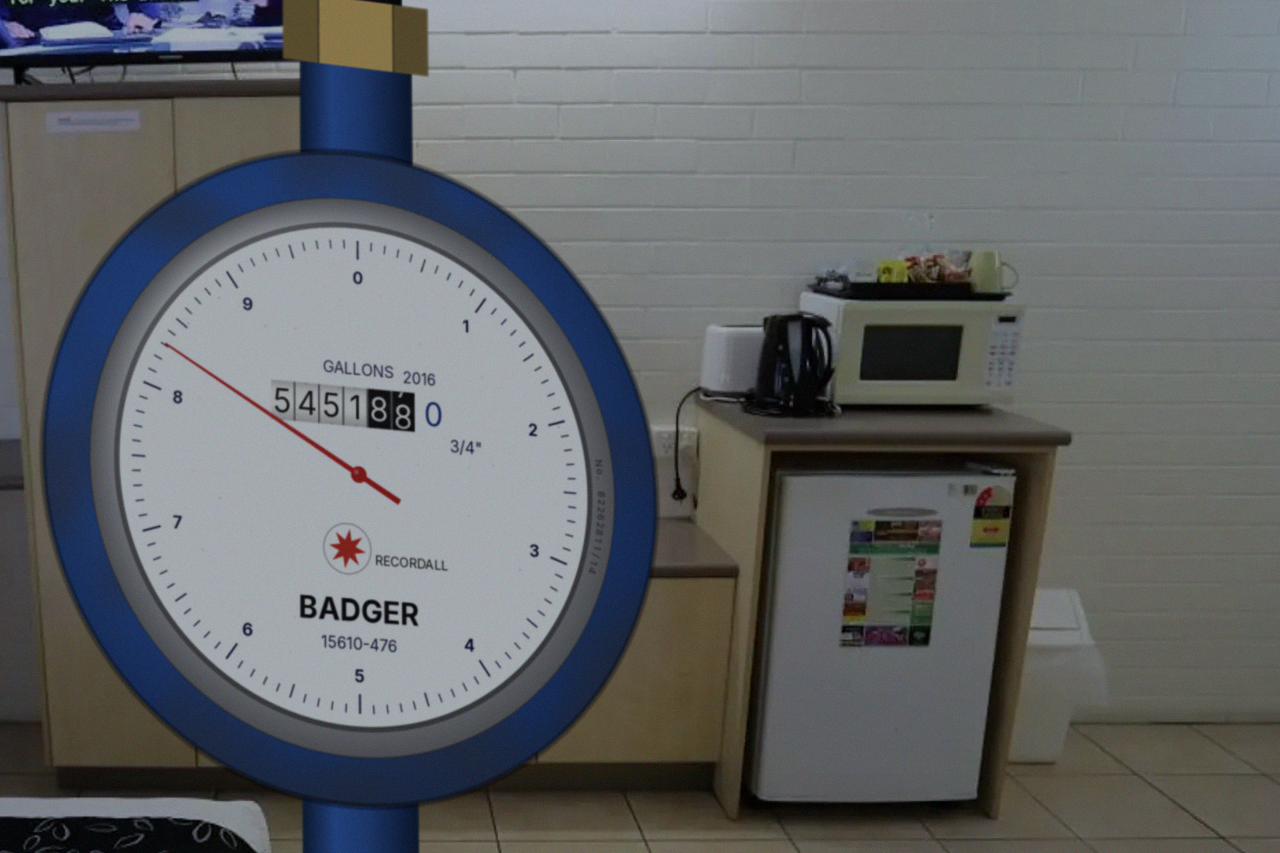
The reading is 5451878.3gal
